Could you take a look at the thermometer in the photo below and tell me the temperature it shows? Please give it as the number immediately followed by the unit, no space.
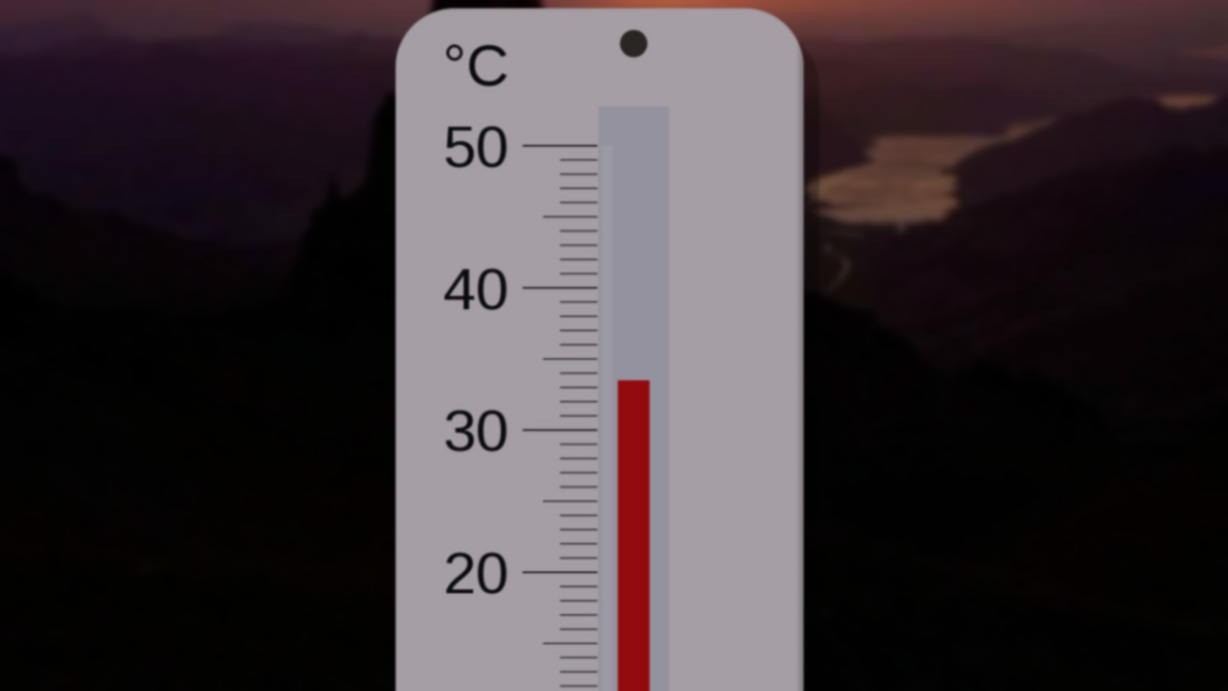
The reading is 33.5°C
